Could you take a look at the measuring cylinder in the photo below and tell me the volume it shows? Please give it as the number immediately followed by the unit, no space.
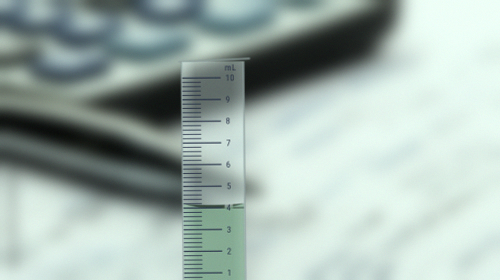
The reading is 4mL
